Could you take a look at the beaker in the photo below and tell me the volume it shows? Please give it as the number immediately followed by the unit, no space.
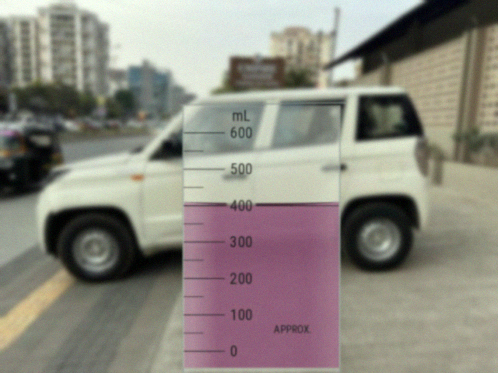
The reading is 400mL
